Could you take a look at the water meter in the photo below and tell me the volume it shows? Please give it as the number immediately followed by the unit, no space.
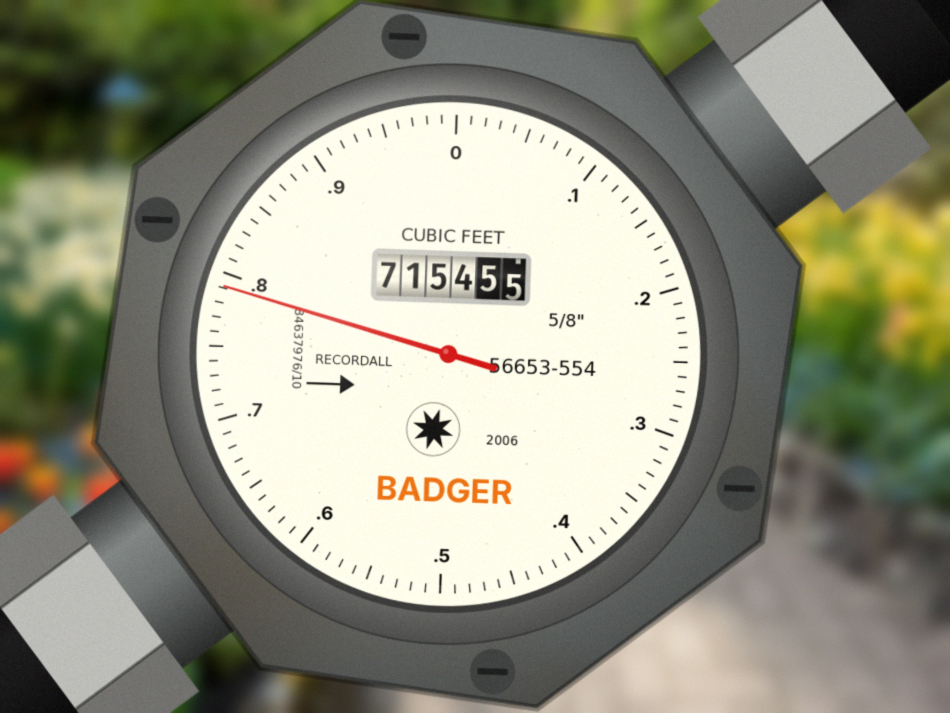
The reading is 715454.79ft³
